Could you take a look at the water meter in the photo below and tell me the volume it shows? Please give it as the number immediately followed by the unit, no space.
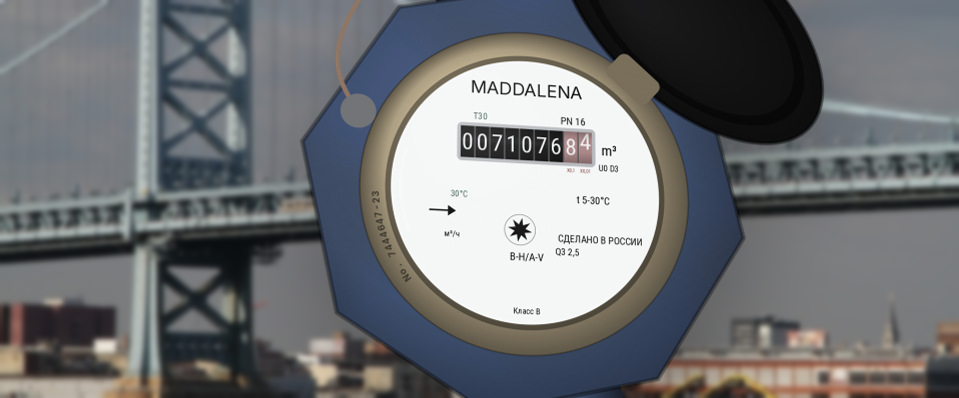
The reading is 71076.84m³
